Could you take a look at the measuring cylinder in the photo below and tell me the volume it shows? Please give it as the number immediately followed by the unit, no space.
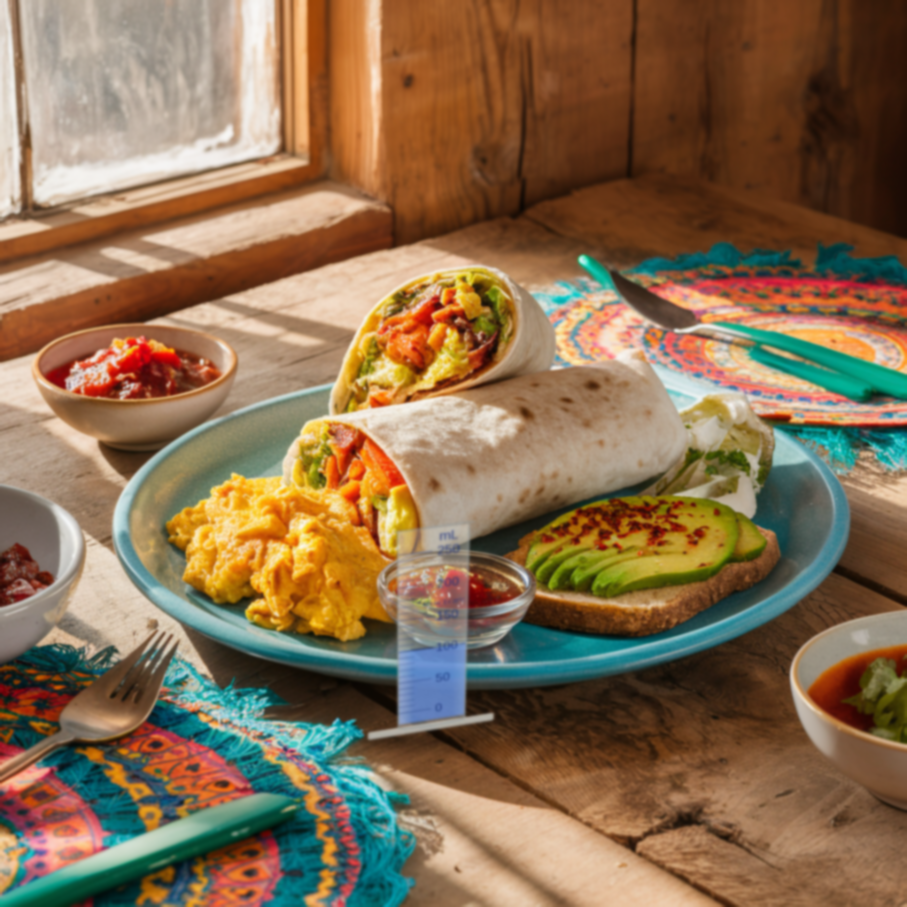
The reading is 100mL
